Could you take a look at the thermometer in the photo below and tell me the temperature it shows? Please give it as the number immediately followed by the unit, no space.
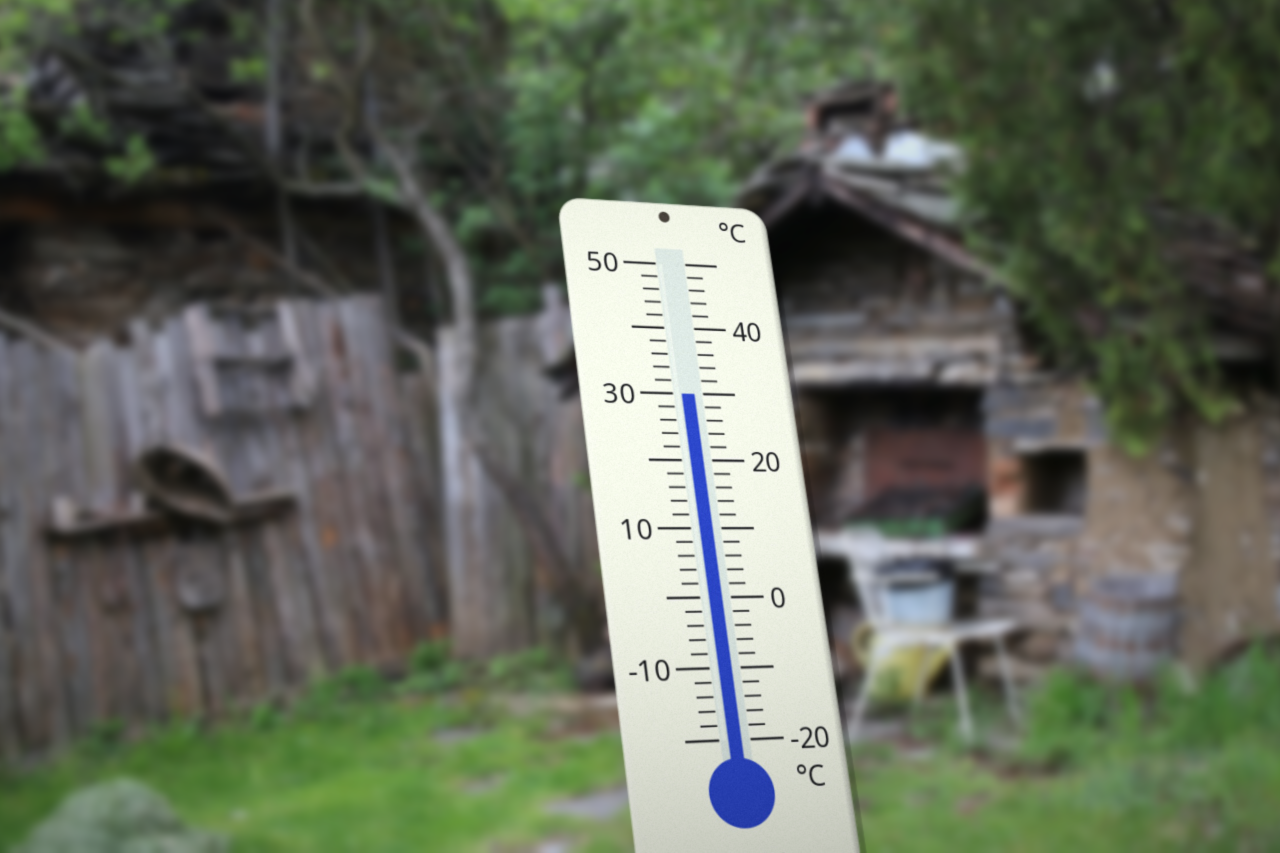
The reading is 30°C
